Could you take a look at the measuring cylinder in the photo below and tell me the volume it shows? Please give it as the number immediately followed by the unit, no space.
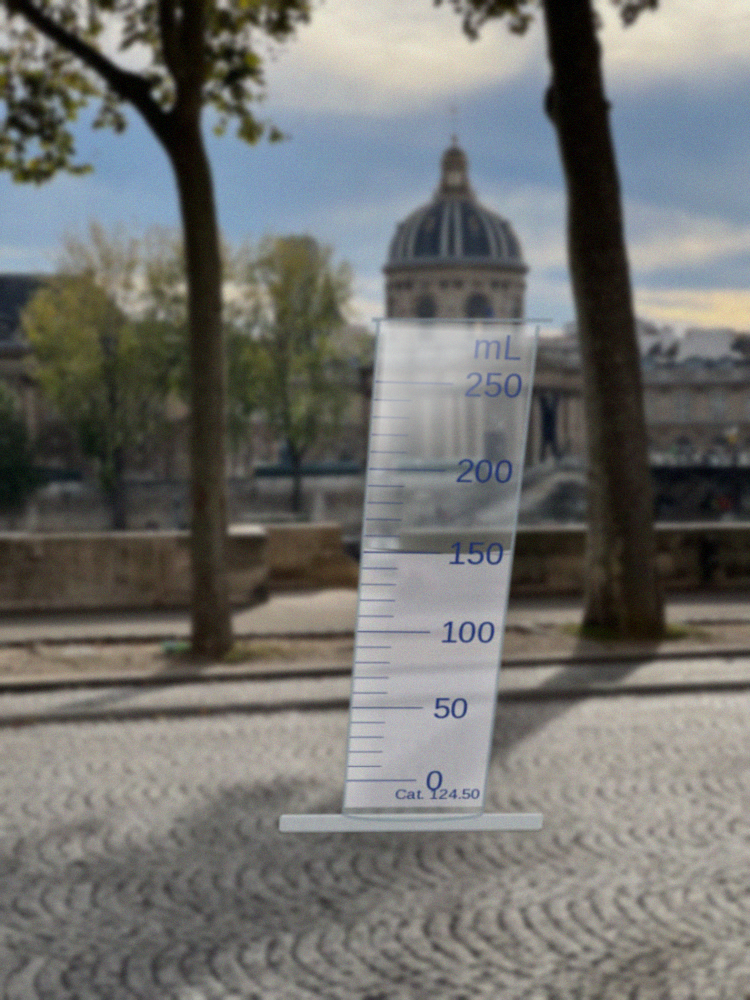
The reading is 150mL
